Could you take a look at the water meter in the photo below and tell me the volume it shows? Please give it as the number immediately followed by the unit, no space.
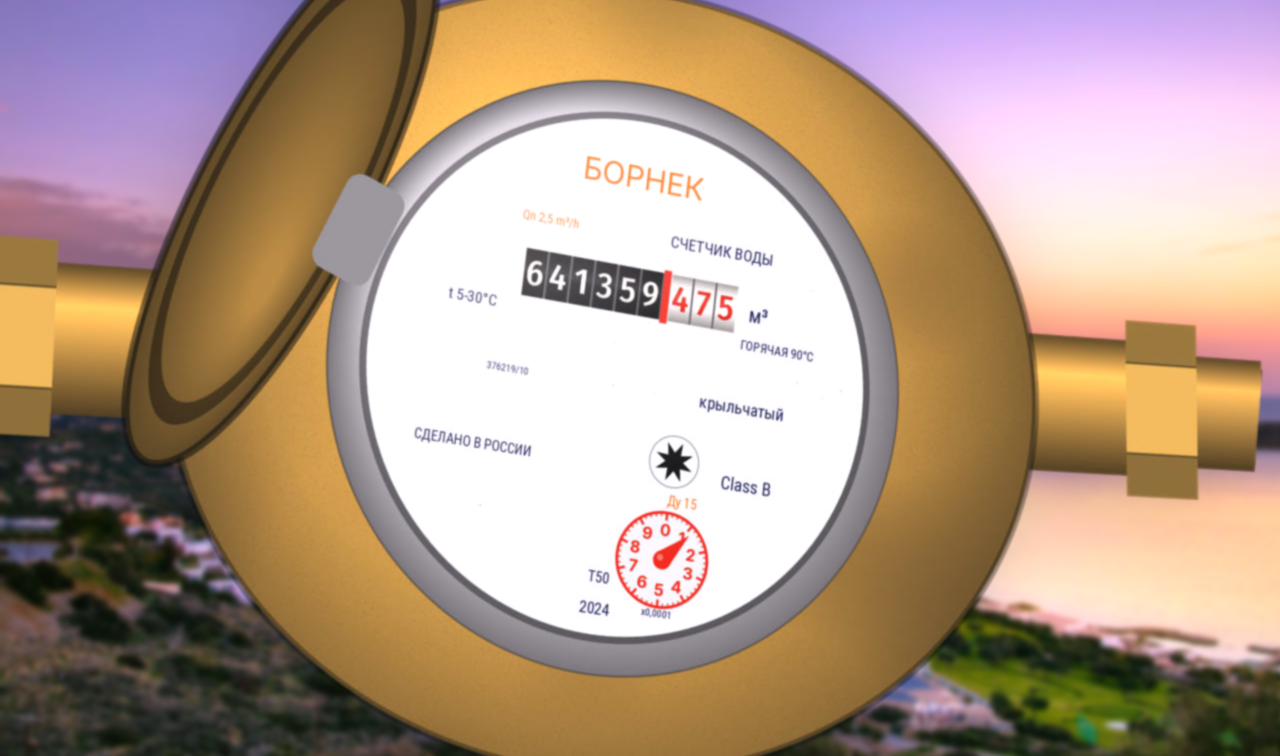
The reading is 641359.4751m³
